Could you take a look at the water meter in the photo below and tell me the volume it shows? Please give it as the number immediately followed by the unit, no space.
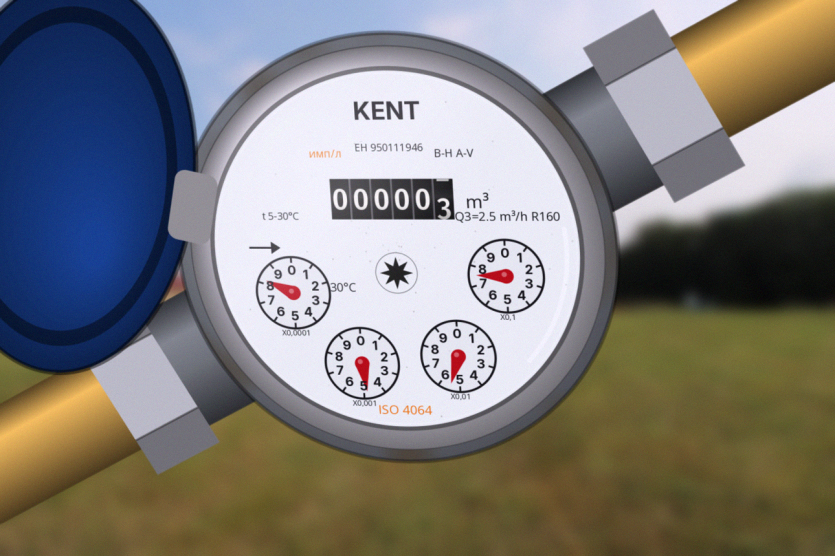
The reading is 2.7548m³
